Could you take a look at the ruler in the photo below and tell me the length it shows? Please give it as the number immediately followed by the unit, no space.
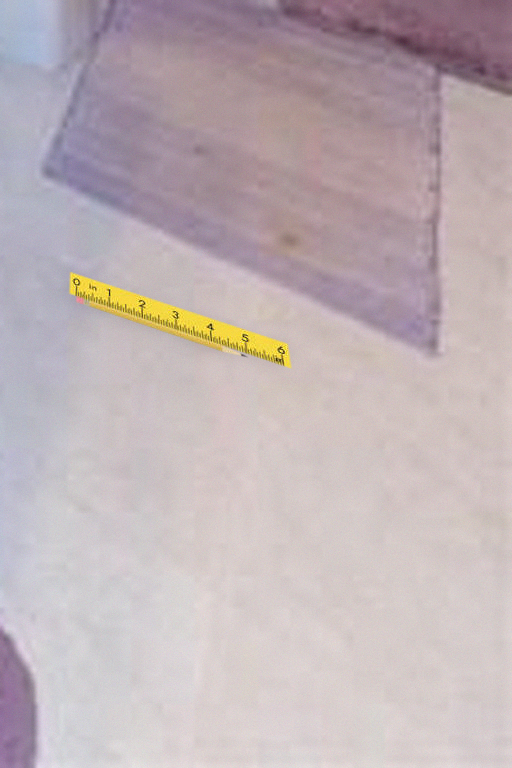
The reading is 5in
